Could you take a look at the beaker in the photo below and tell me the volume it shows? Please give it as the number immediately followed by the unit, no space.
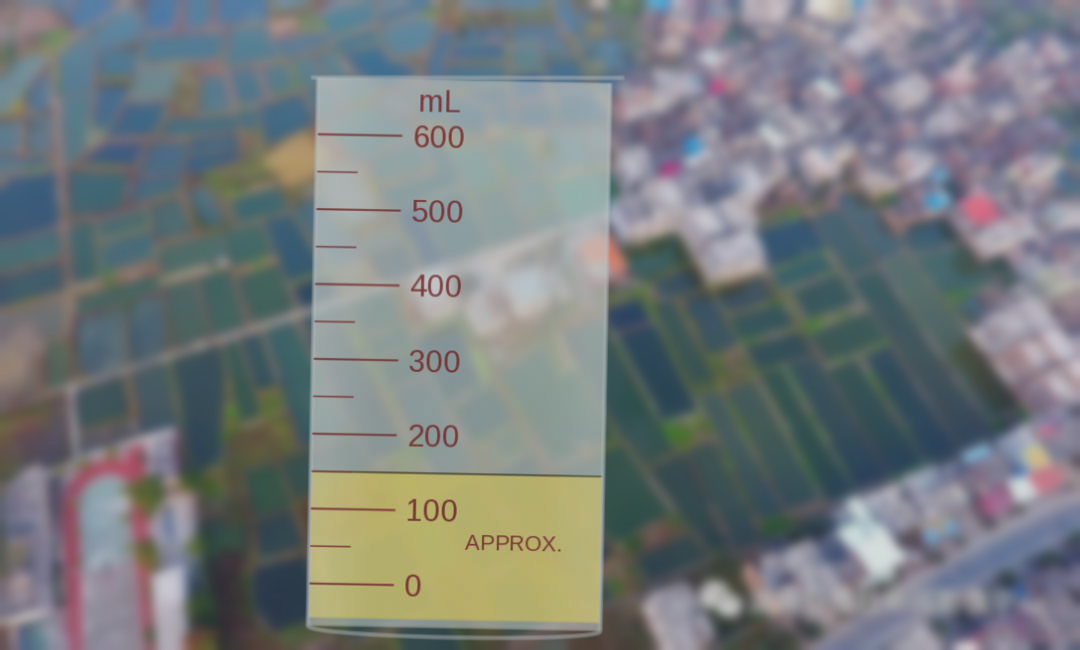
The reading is 150mL
